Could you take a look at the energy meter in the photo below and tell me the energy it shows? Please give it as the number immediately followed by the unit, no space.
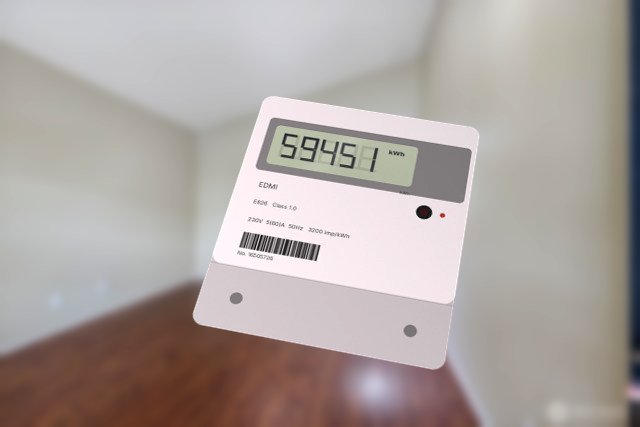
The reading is 59451kWh
